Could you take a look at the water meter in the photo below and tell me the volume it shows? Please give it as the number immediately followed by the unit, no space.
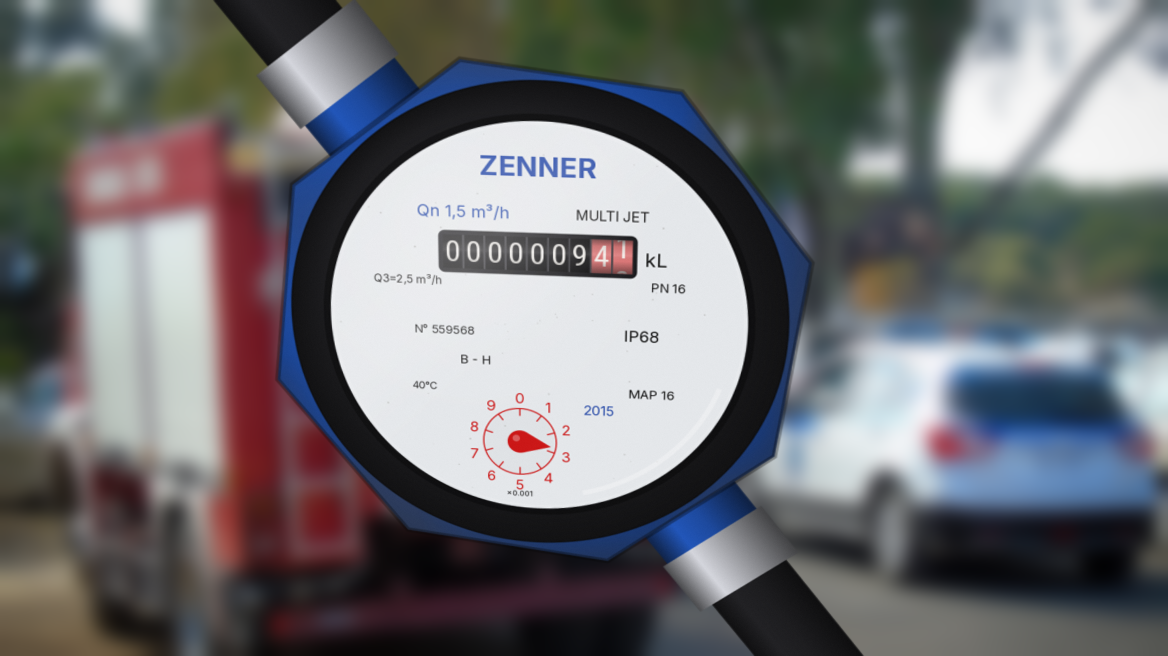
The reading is 9.412kL
